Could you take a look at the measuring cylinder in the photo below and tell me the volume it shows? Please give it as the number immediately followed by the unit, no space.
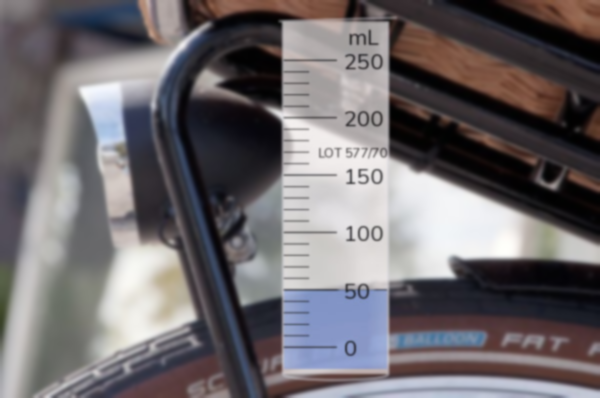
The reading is 50mL
